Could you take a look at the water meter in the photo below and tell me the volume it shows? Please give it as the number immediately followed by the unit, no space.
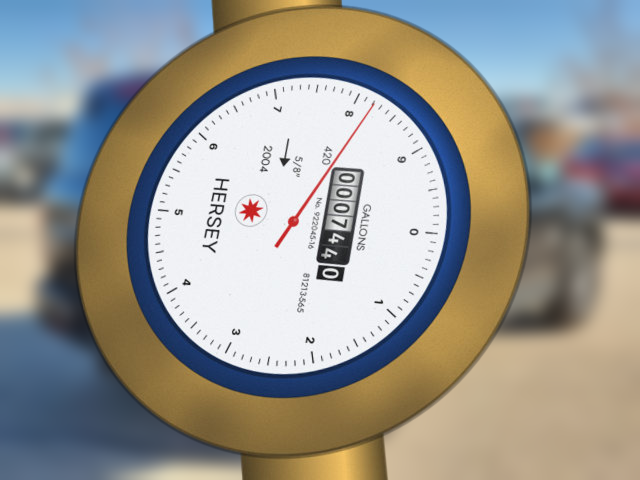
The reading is 7438.2gal
